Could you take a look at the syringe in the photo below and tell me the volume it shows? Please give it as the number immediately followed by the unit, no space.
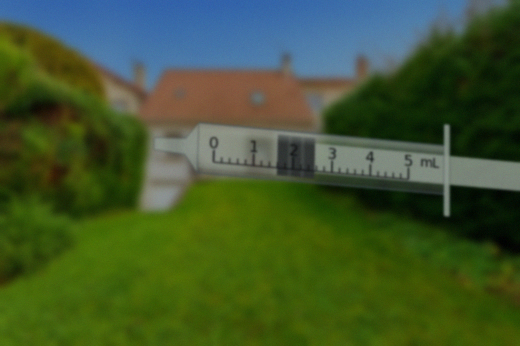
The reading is 1.6mL
